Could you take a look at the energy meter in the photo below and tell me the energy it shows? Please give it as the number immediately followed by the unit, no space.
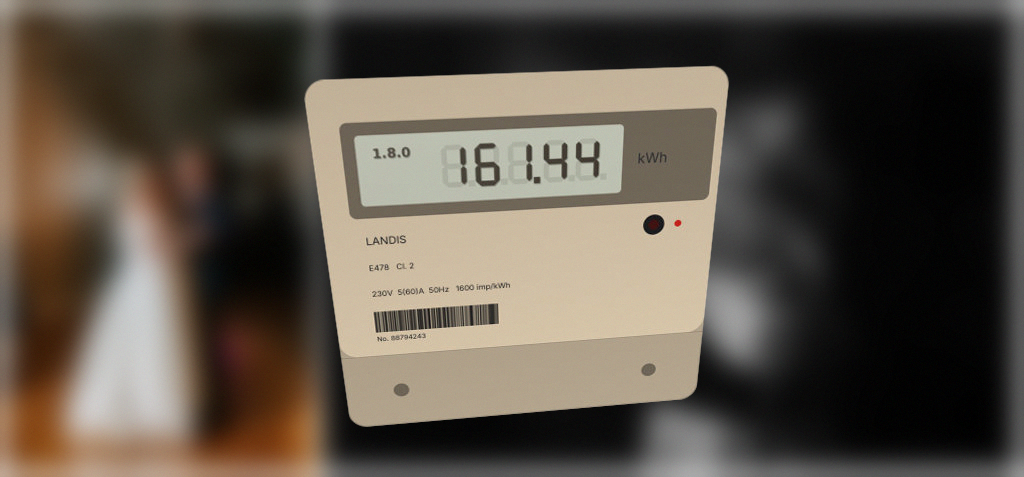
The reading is 161.44kWh
